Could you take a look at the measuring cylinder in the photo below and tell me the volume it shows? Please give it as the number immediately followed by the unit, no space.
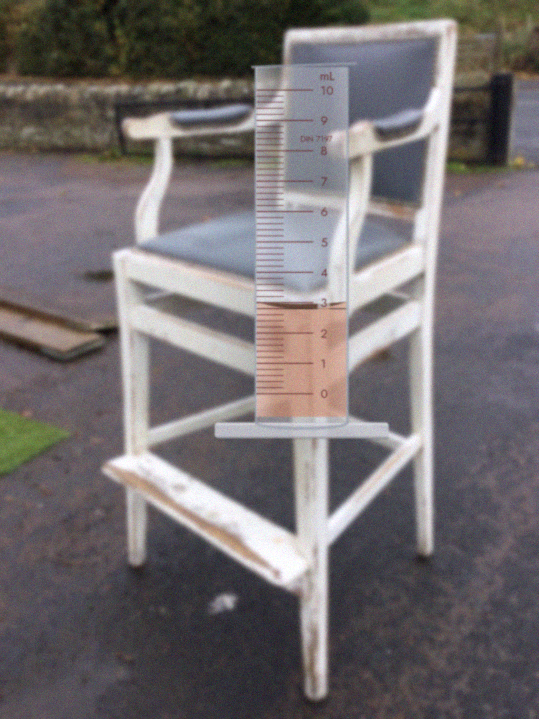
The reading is 2.8mL
